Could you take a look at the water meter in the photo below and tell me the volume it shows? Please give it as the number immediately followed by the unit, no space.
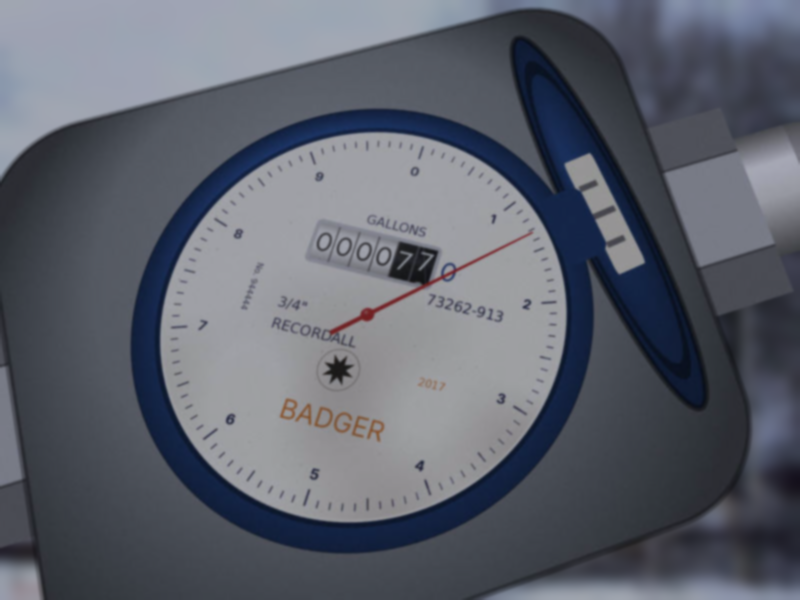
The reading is 771.3gal
